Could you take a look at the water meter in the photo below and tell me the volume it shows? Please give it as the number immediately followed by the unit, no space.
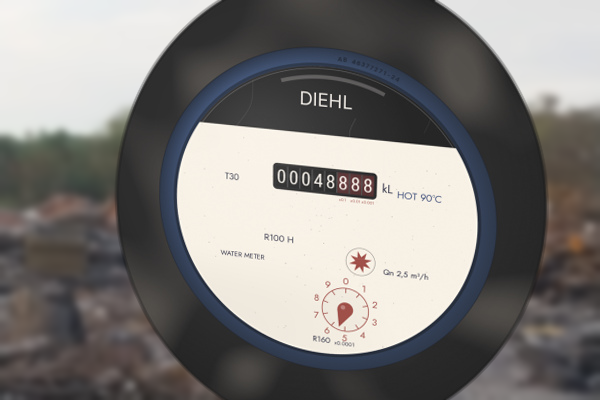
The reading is 48.8885kL
